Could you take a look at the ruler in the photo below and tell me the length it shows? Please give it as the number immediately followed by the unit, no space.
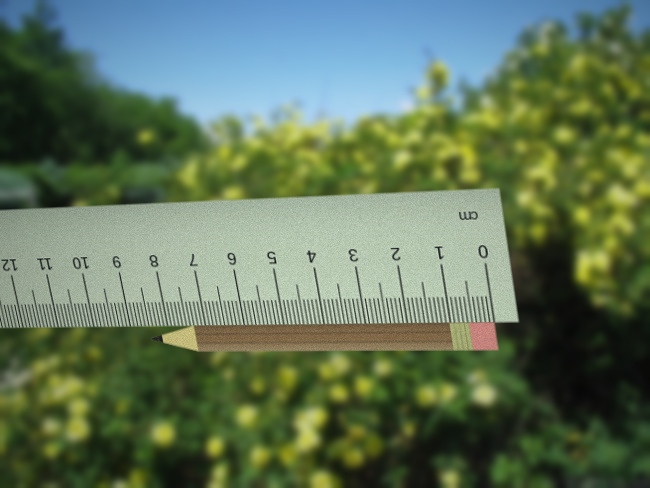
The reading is 8.5cm
